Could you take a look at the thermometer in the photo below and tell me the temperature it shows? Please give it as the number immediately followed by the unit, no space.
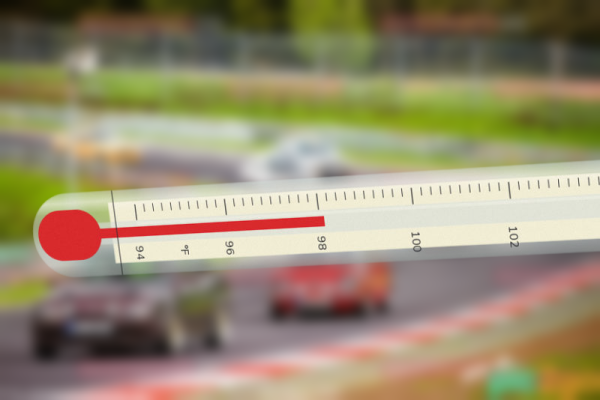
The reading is 98.1°F
